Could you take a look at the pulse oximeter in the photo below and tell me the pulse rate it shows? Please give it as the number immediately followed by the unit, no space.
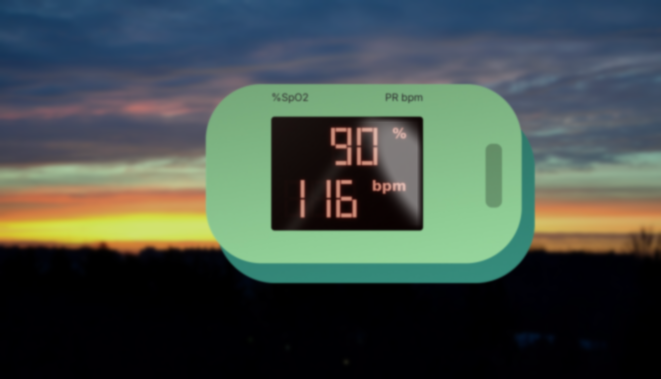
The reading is 116bpm
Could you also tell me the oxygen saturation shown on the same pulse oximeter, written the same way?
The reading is 90%
